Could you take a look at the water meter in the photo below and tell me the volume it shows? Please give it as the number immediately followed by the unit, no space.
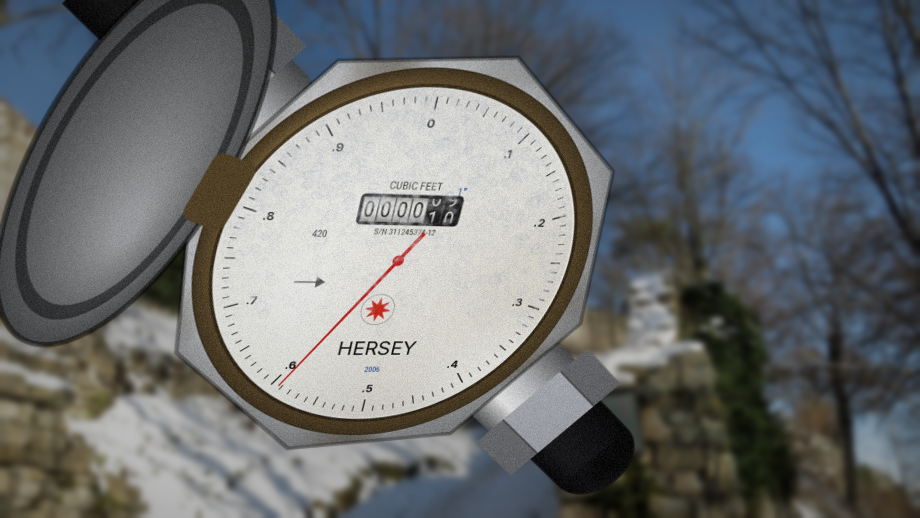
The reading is 9.59ft³
